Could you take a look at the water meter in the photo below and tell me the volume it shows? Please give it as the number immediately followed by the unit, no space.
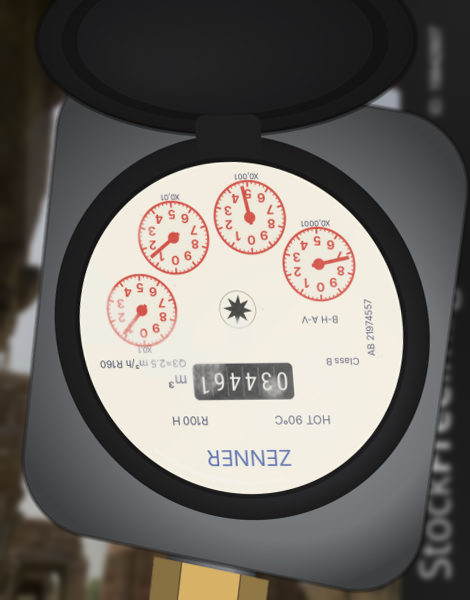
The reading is 34461.1147m³
